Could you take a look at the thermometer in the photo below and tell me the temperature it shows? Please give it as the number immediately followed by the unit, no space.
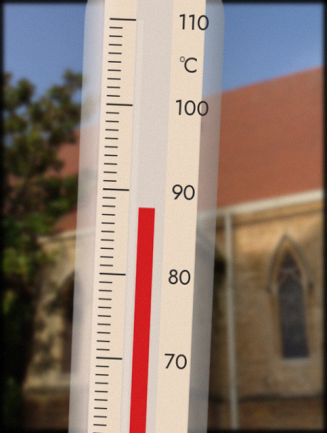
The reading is 88°C
